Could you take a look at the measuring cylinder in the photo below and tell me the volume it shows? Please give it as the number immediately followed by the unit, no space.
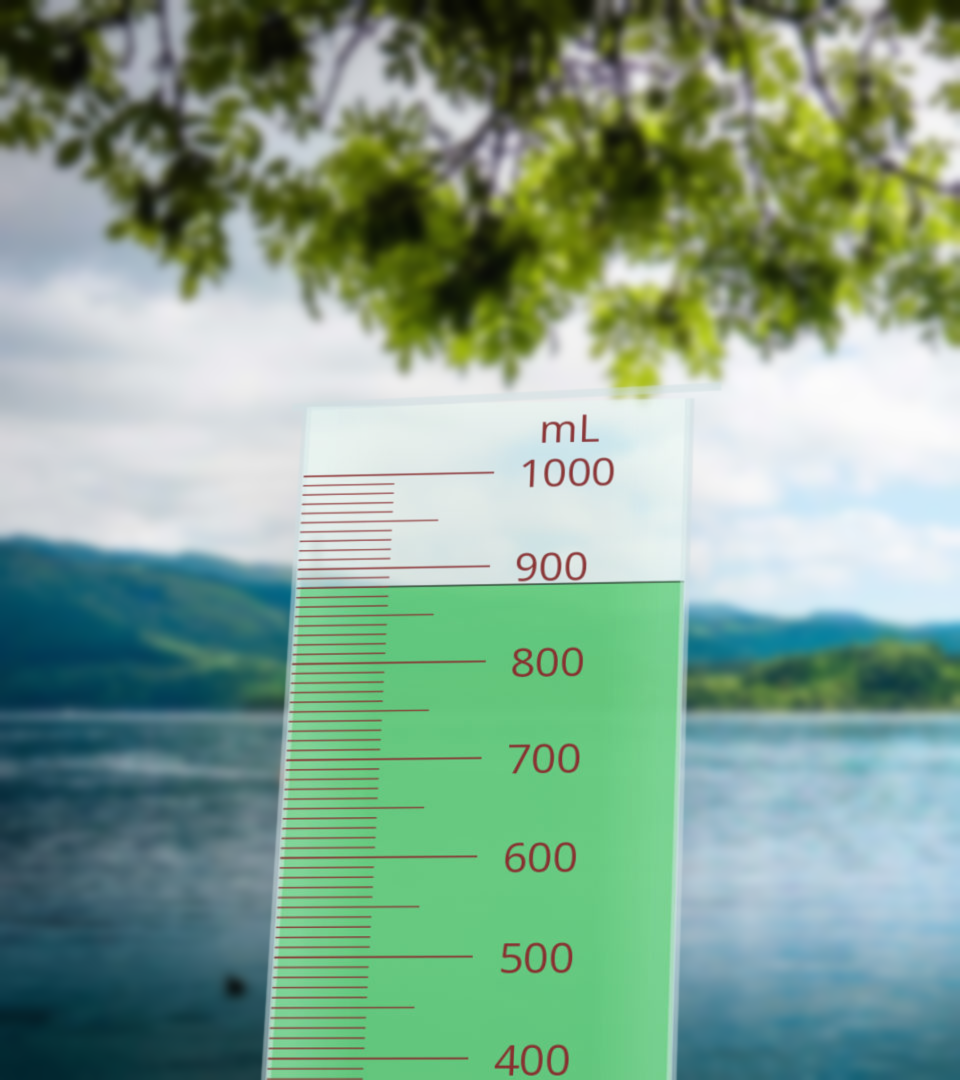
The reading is 880mL
